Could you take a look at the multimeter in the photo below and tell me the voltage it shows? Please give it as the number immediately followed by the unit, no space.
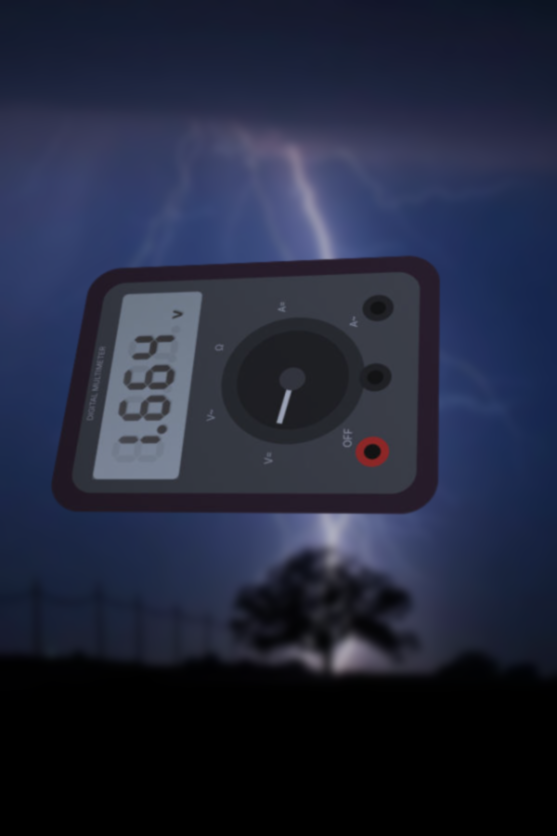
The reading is 1.664V
